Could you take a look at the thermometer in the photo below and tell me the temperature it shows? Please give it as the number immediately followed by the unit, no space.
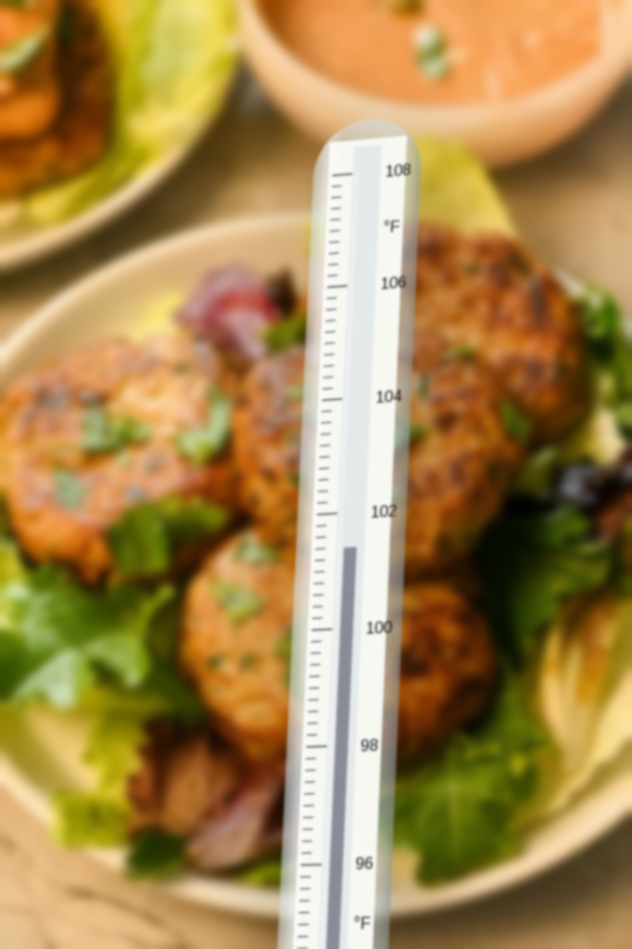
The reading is 101.4°F
